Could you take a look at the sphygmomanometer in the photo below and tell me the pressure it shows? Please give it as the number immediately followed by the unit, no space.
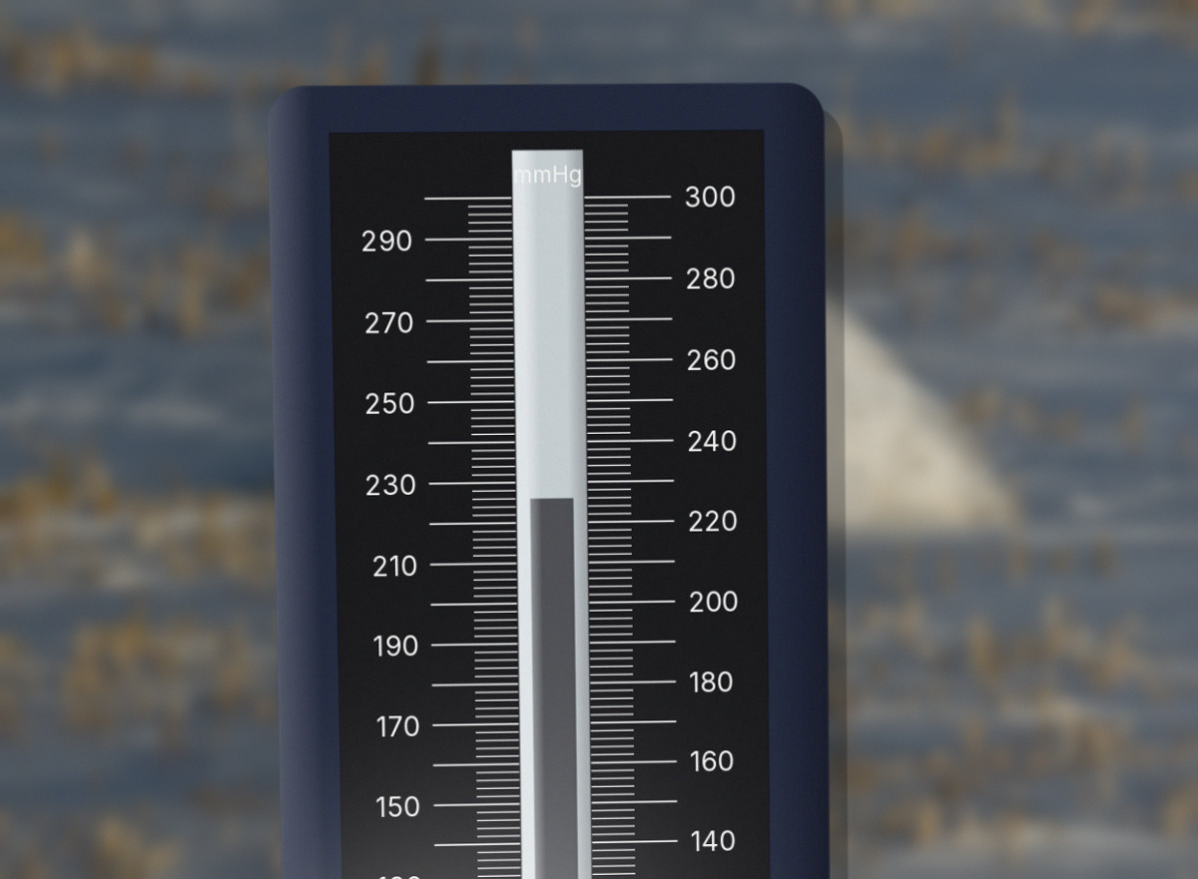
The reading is 226mmHg
